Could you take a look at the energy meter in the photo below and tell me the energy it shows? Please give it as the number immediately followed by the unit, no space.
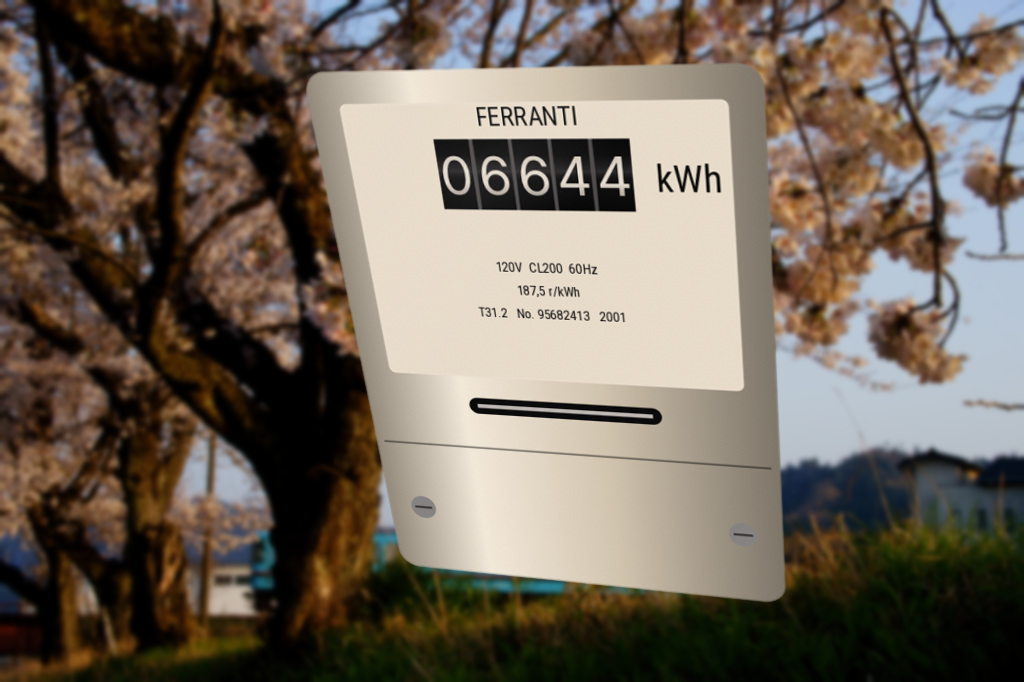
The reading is 6644kWh
